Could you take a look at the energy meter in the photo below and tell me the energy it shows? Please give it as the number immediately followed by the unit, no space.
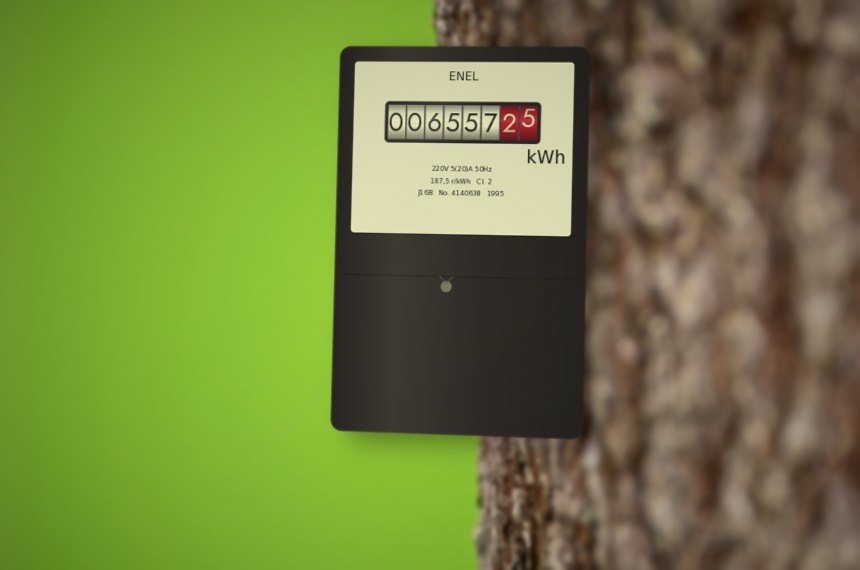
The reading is 6557.25kWh
